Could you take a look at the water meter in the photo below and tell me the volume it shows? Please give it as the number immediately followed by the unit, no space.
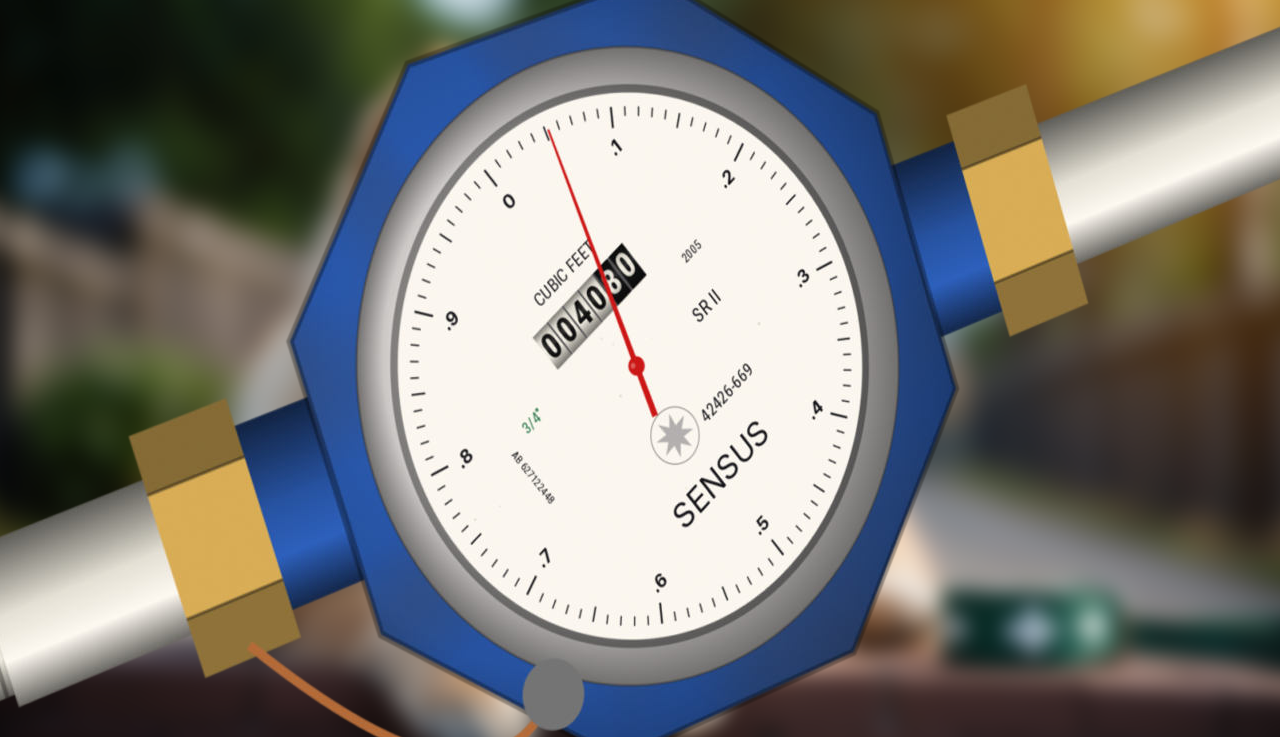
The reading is 4080.05ft³
